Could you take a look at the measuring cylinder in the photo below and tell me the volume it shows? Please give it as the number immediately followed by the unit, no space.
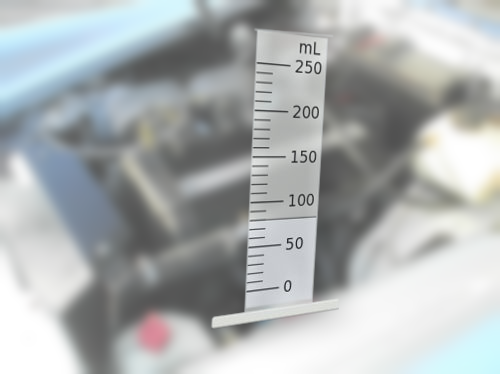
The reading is 80mL
